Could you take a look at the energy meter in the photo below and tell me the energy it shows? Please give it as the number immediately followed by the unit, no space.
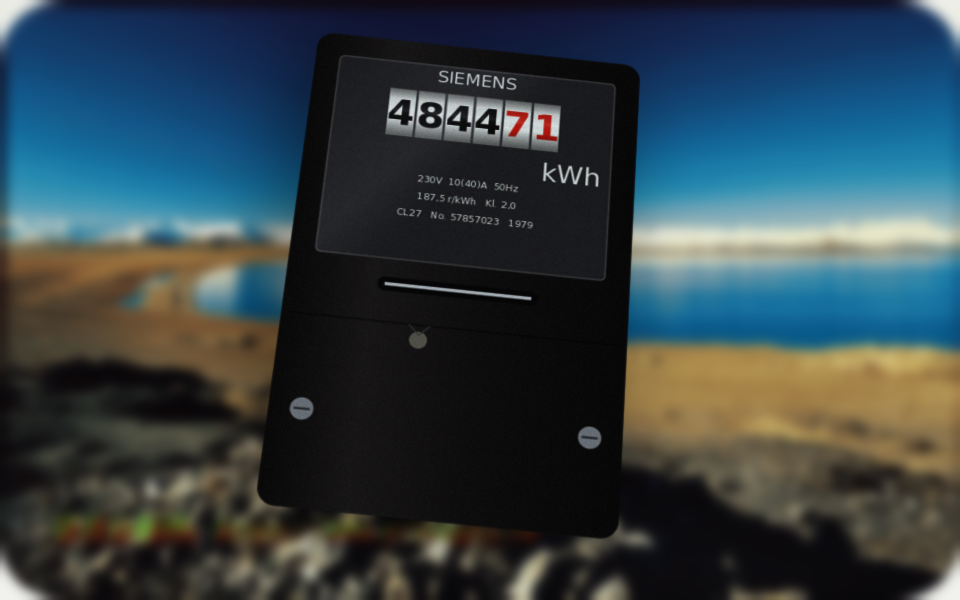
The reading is 4844.71kWh
